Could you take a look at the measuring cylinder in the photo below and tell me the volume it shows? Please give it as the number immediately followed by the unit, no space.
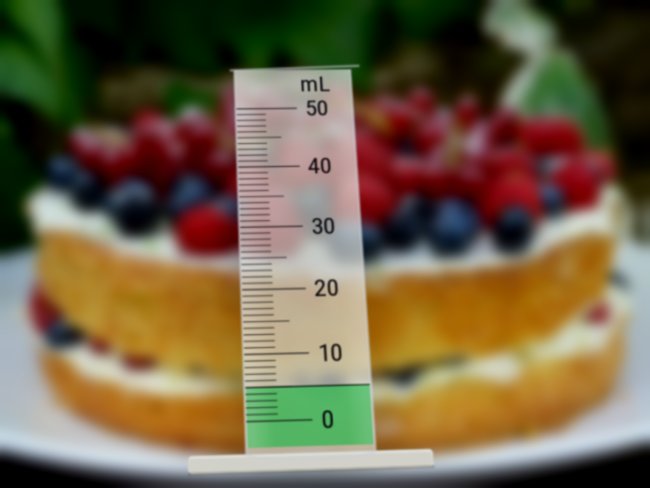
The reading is 5mL
